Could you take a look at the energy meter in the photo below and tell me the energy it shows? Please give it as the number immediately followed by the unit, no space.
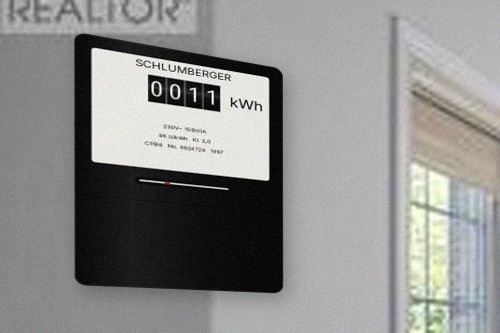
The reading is 11kWh
